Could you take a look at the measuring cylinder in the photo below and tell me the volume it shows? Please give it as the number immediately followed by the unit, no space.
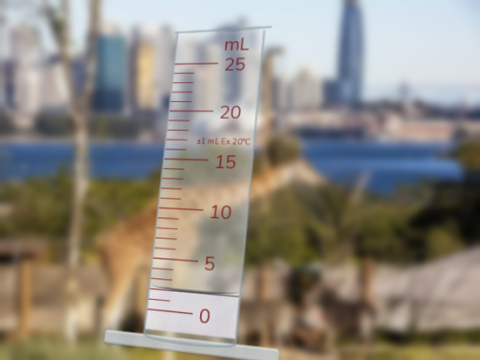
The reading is 2mL
